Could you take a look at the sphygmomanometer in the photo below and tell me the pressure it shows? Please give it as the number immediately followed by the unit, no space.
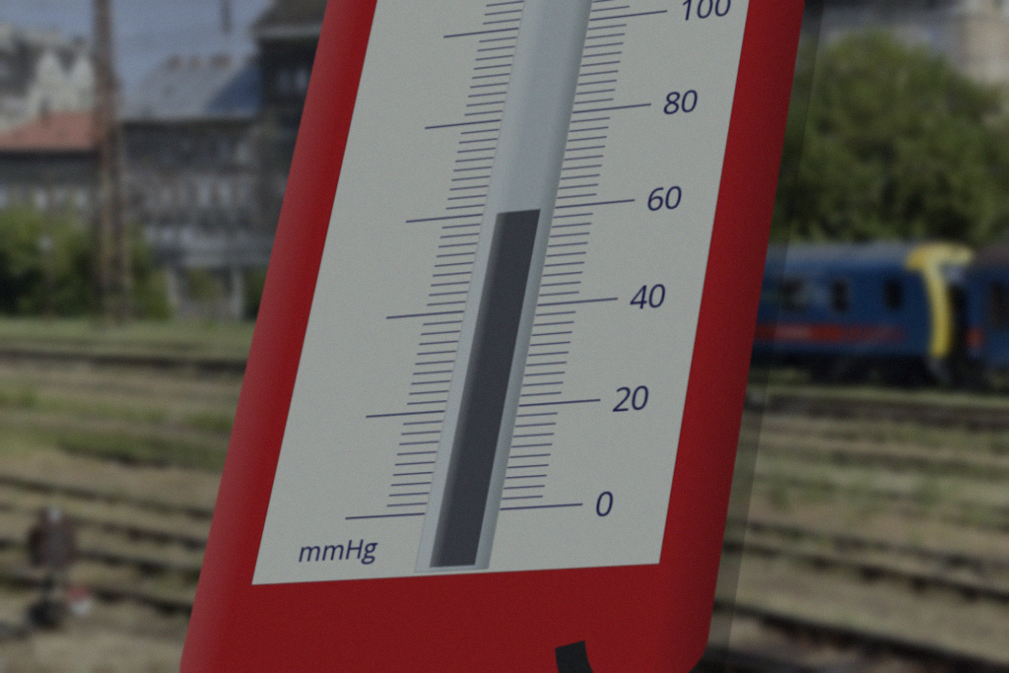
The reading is 60mmHg
